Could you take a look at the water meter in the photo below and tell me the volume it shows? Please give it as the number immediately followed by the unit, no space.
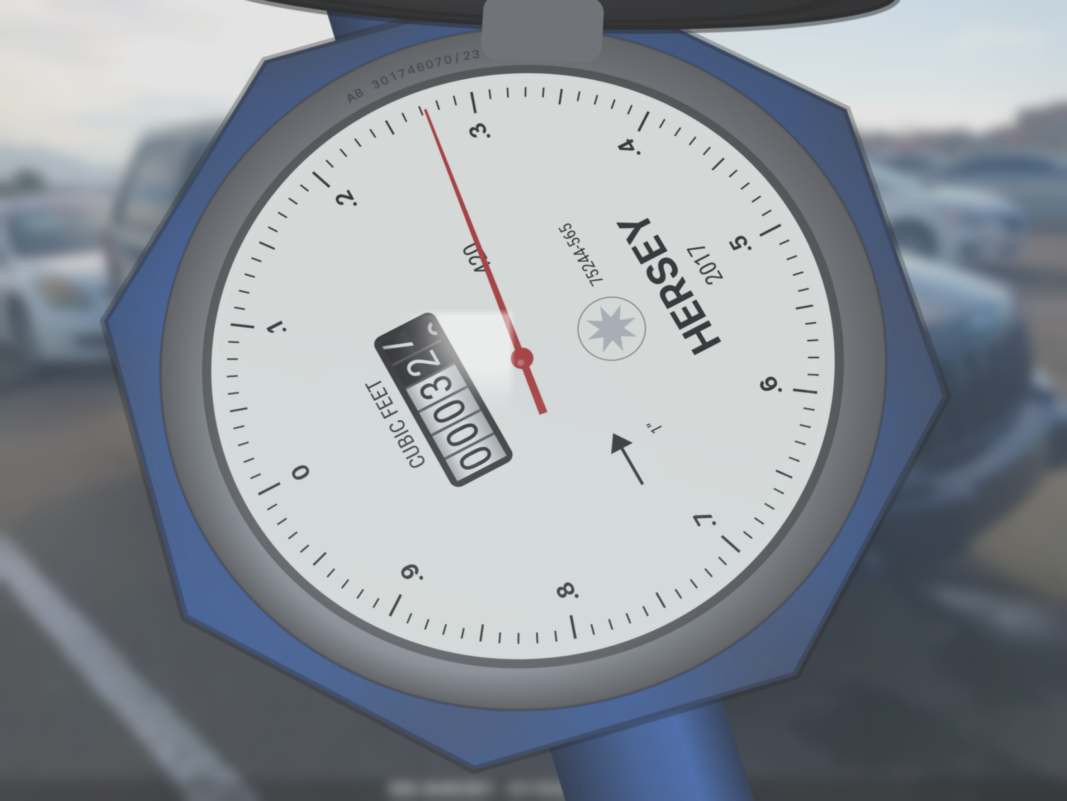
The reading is 327.27ft³
